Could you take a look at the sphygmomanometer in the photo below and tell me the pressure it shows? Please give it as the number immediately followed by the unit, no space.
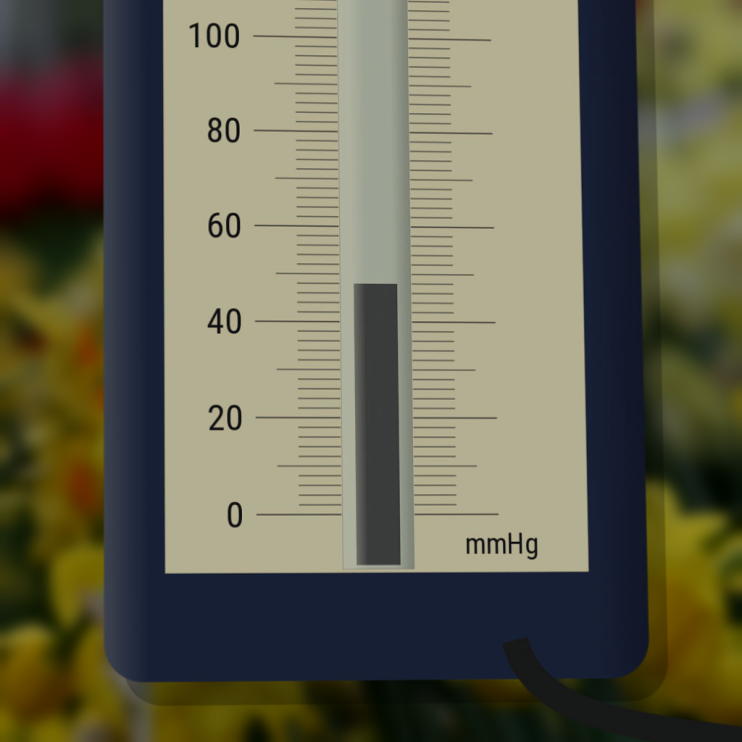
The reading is 48mmHg
